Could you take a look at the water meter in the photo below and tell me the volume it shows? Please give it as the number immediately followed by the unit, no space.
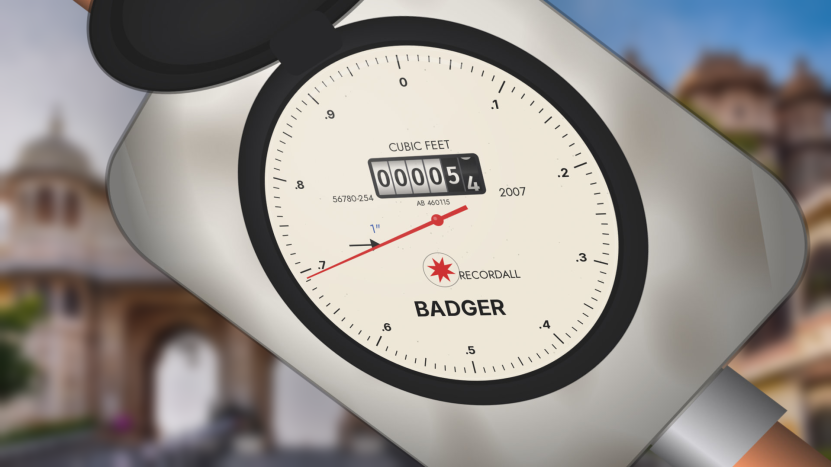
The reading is 53.69ft³
